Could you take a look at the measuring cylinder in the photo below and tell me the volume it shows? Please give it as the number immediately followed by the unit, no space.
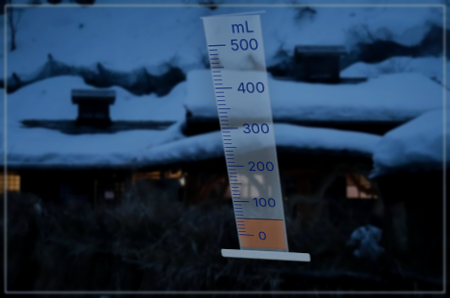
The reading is 50mL
